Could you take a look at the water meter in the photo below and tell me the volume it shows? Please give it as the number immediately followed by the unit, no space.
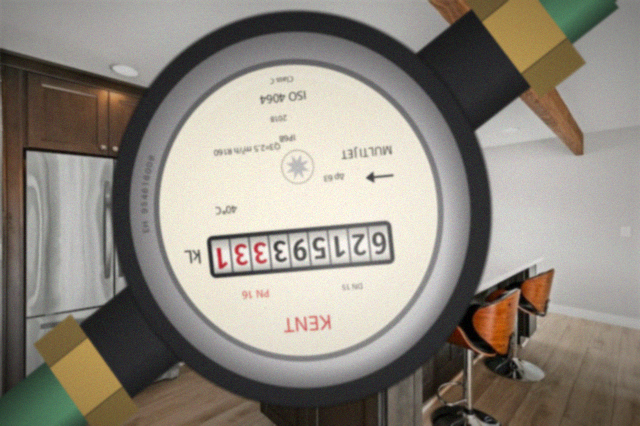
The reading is 621593.331kL
